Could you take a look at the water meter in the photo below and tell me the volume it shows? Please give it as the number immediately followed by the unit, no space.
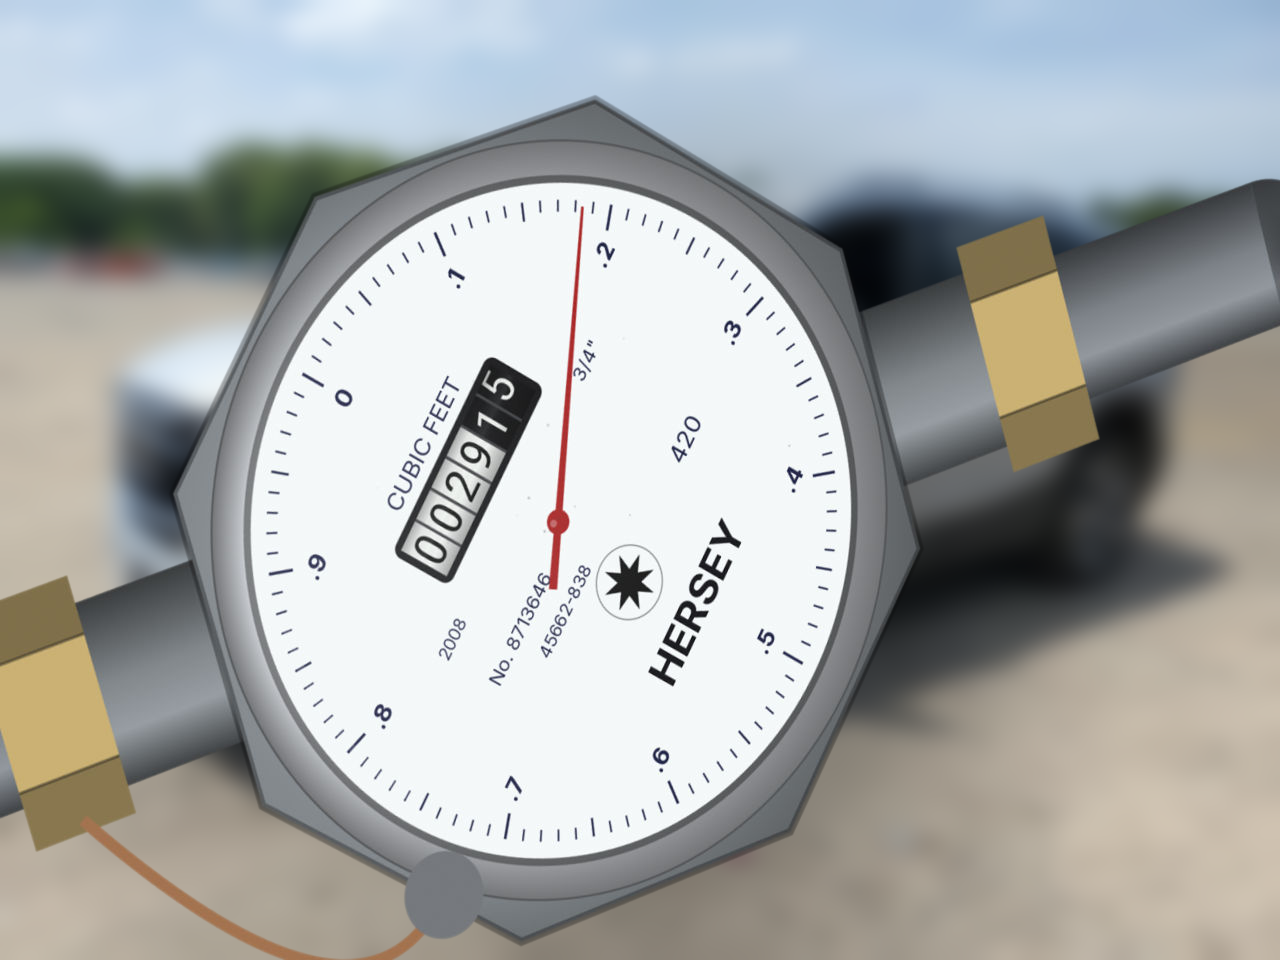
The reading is 2915.18ft³
